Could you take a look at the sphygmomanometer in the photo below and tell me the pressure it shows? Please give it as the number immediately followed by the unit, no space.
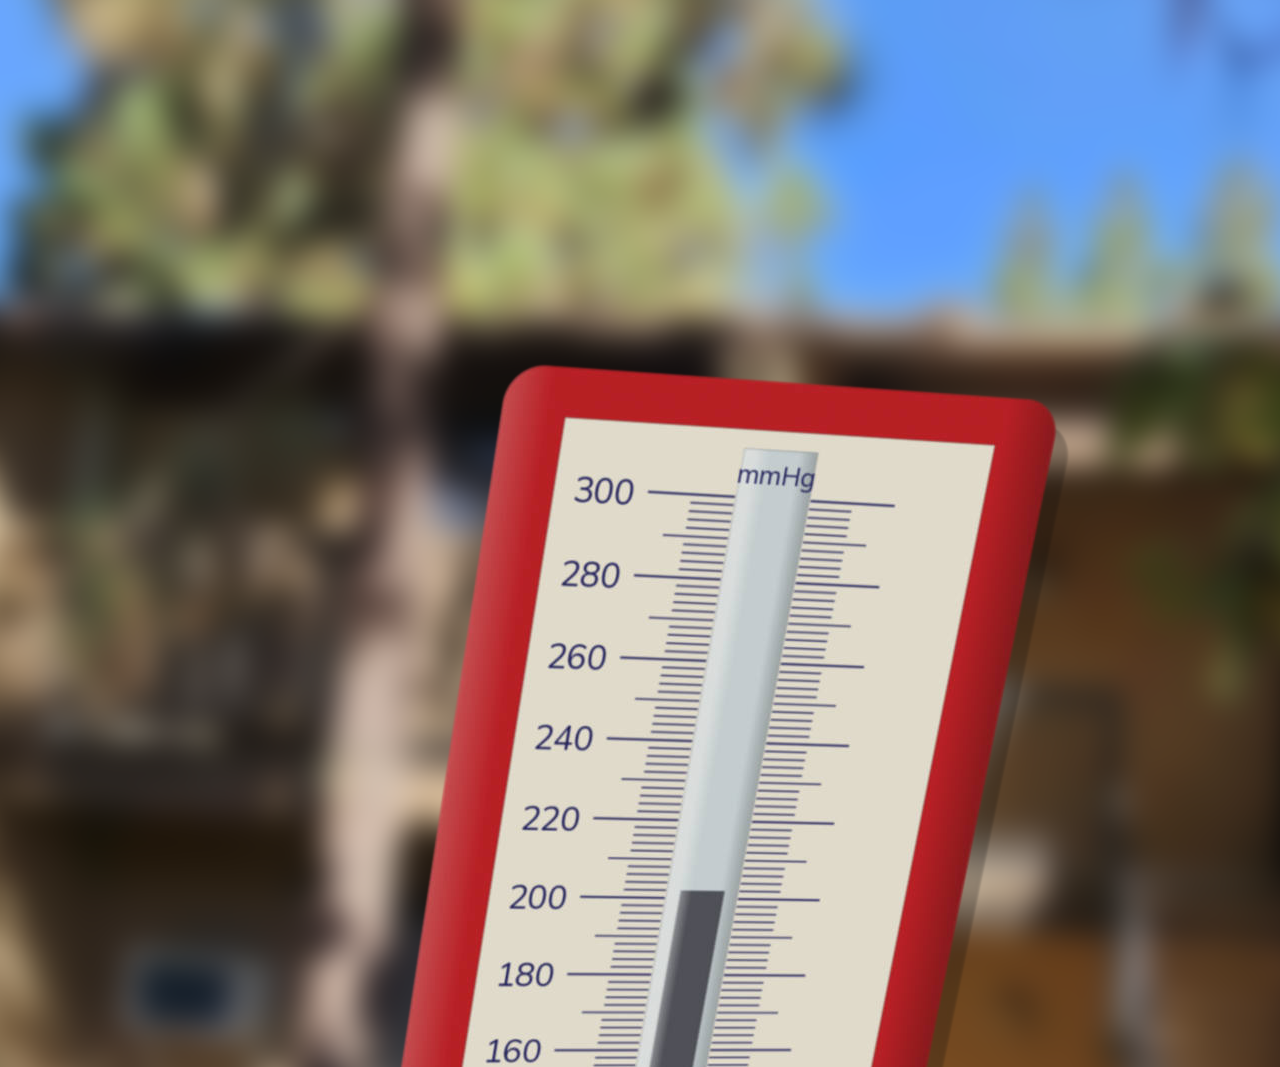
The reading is 202mmHg
